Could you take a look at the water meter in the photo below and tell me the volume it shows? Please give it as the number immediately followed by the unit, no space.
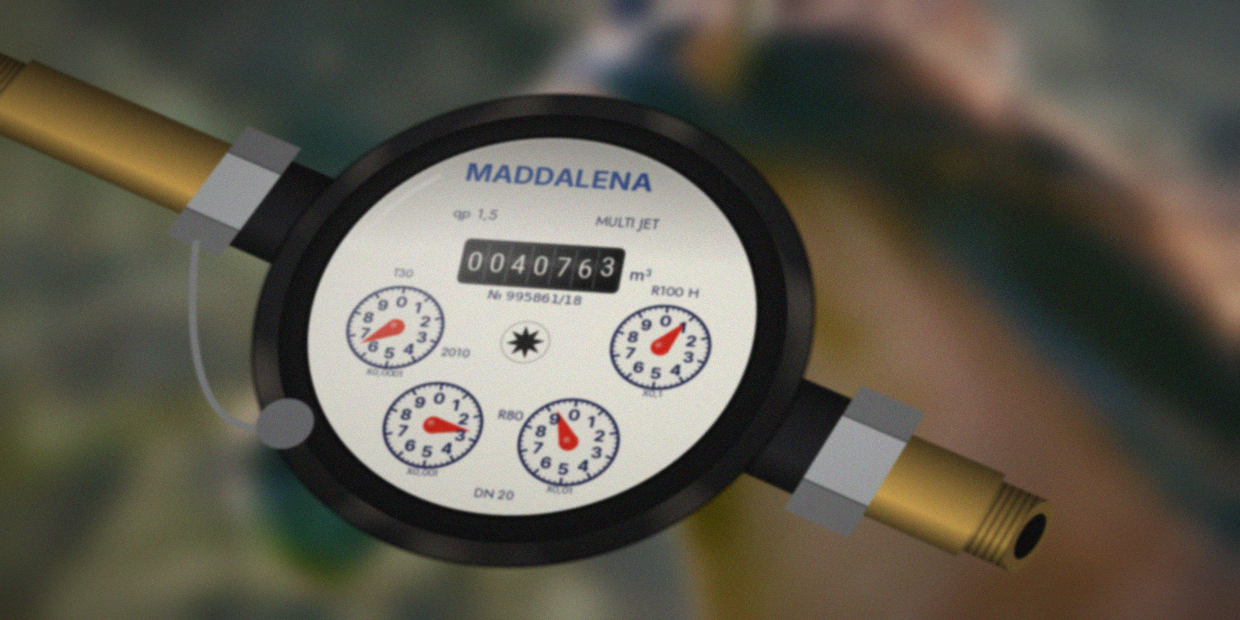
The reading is 40763.0926m³
